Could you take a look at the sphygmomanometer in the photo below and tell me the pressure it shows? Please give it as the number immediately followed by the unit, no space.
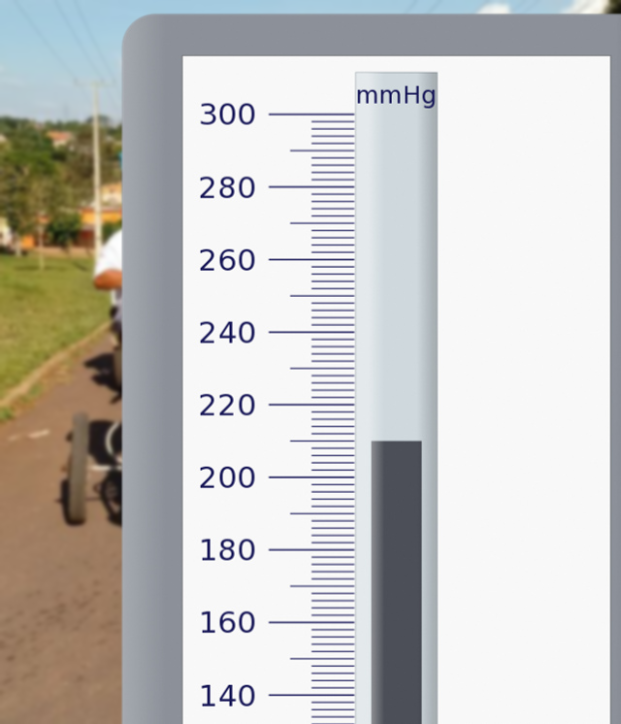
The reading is 210mmHg
